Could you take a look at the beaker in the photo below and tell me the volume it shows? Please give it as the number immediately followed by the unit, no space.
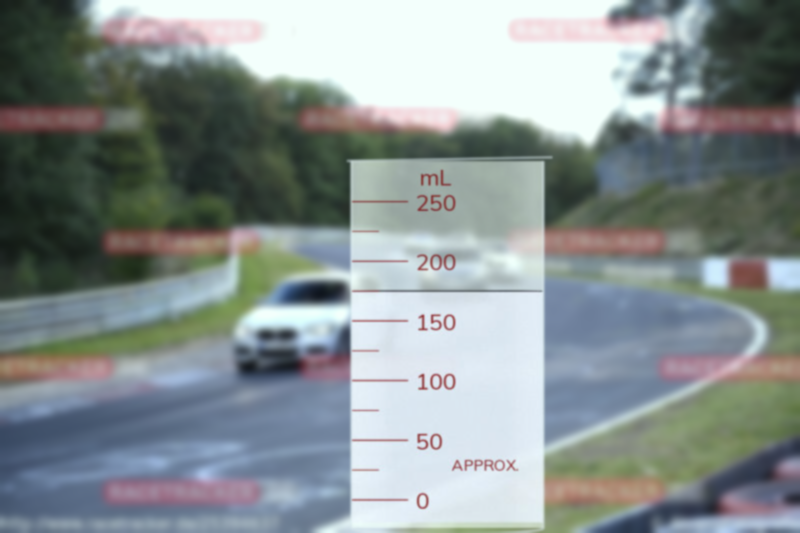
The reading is 175mL
